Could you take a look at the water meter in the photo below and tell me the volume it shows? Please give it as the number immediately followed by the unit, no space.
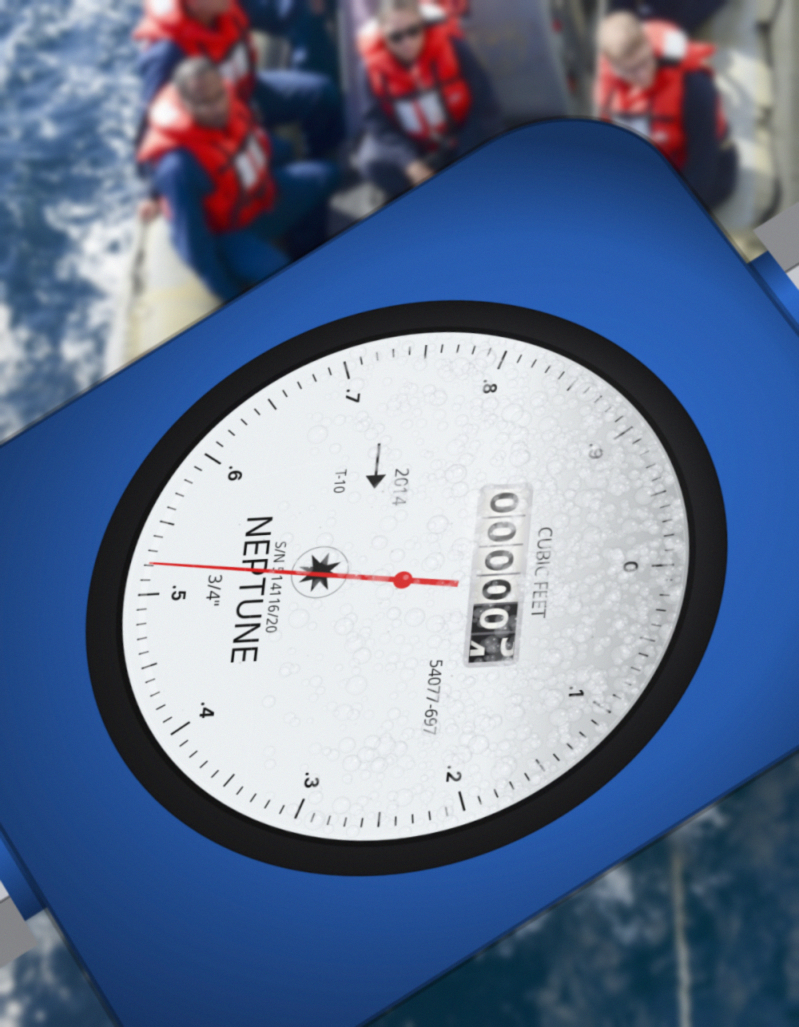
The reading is 3.52ft³
